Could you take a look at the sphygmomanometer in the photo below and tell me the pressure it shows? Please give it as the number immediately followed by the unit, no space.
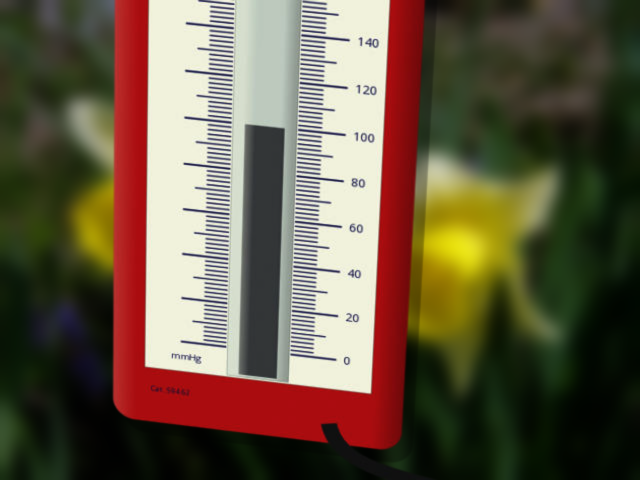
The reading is 100mmHg
